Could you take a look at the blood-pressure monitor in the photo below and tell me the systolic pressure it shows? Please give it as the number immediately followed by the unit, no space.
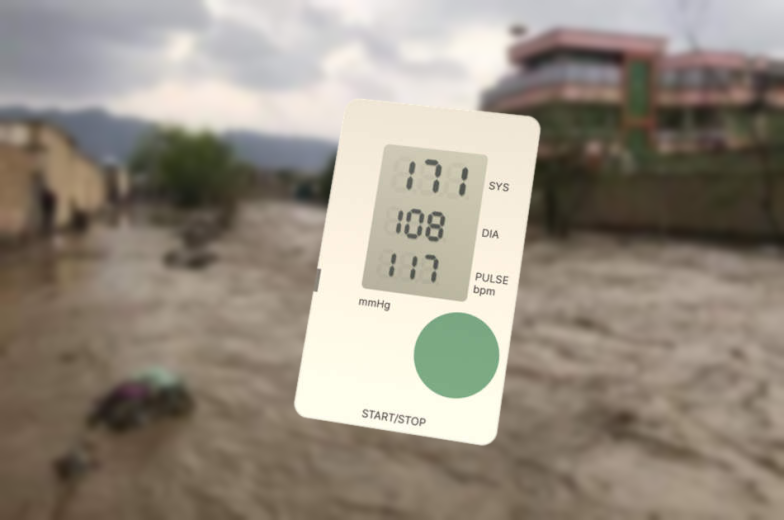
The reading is 171mmHg
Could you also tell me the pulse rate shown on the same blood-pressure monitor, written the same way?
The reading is 117bpm
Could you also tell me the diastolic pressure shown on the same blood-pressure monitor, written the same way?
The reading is 108mmHg
